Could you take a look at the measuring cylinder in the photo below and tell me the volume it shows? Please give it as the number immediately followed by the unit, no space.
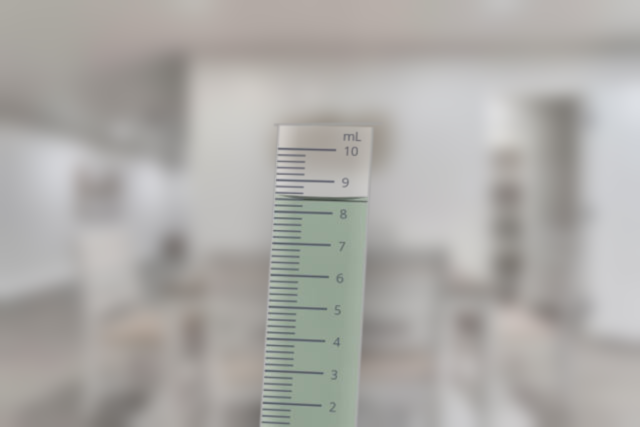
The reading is 8.4mL
